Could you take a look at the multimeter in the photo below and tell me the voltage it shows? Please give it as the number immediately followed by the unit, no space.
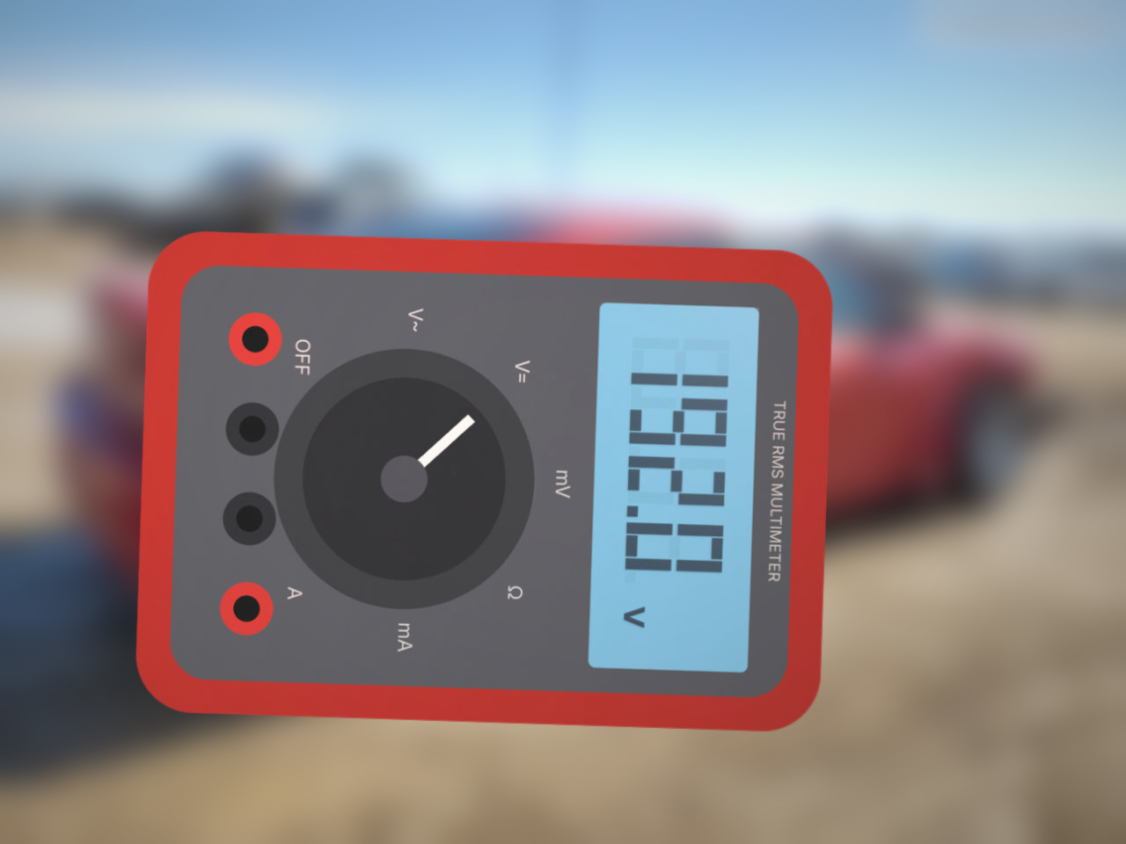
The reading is 192.0V
